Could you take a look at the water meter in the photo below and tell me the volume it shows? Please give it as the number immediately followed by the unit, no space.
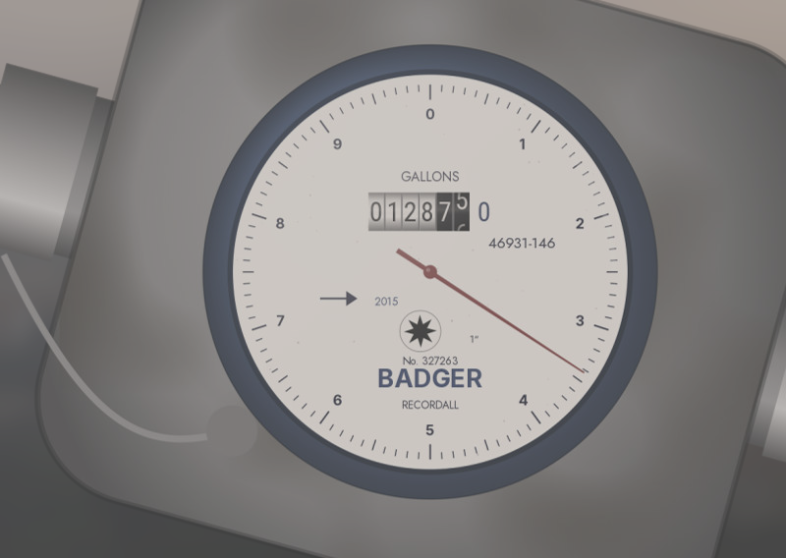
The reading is 128753.4gal
